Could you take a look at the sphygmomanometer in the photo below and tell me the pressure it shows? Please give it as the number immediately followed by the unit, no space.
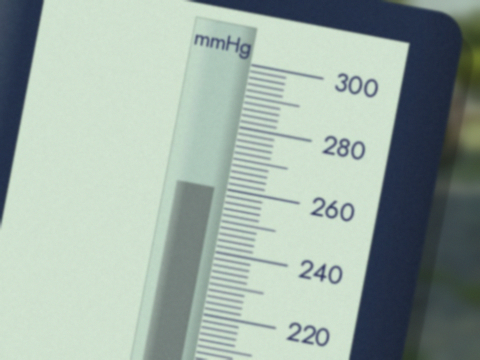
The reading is 260mmHg
